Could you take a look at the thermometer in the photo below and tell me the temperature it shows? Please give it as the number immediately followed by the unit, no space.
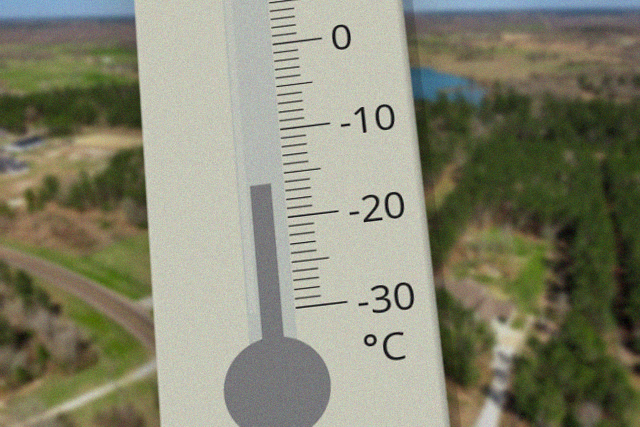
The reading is -16°C
